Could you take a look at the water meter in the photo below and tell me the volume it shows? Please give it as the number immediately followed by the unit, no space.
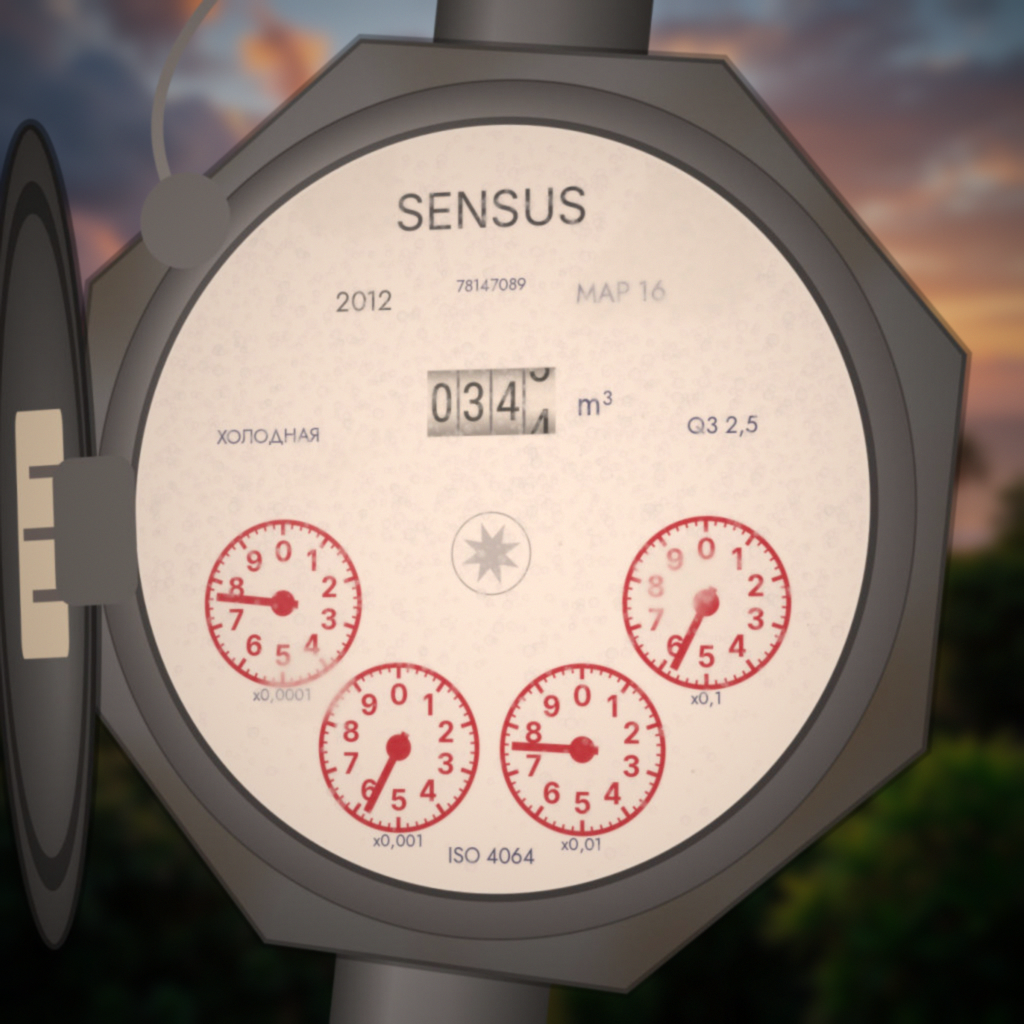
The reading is 343.5757m³
